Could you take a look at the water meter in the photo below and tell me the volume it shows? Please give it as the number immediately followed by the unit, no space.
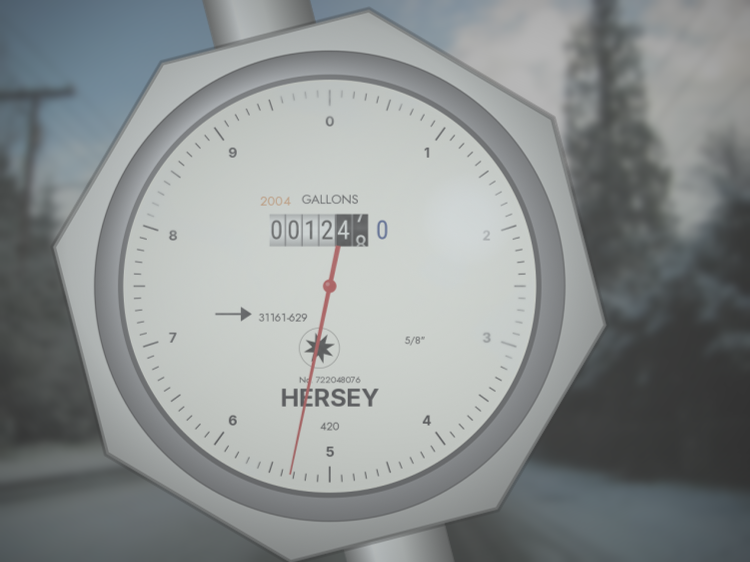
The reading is 12475.3gal
